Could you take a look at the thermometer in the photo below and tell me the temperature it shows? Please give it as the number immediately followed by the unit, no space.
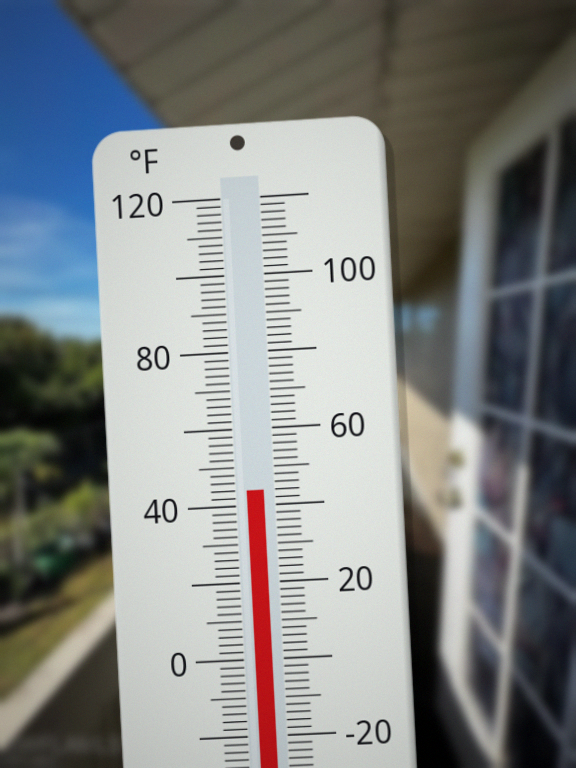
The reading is 44°F
